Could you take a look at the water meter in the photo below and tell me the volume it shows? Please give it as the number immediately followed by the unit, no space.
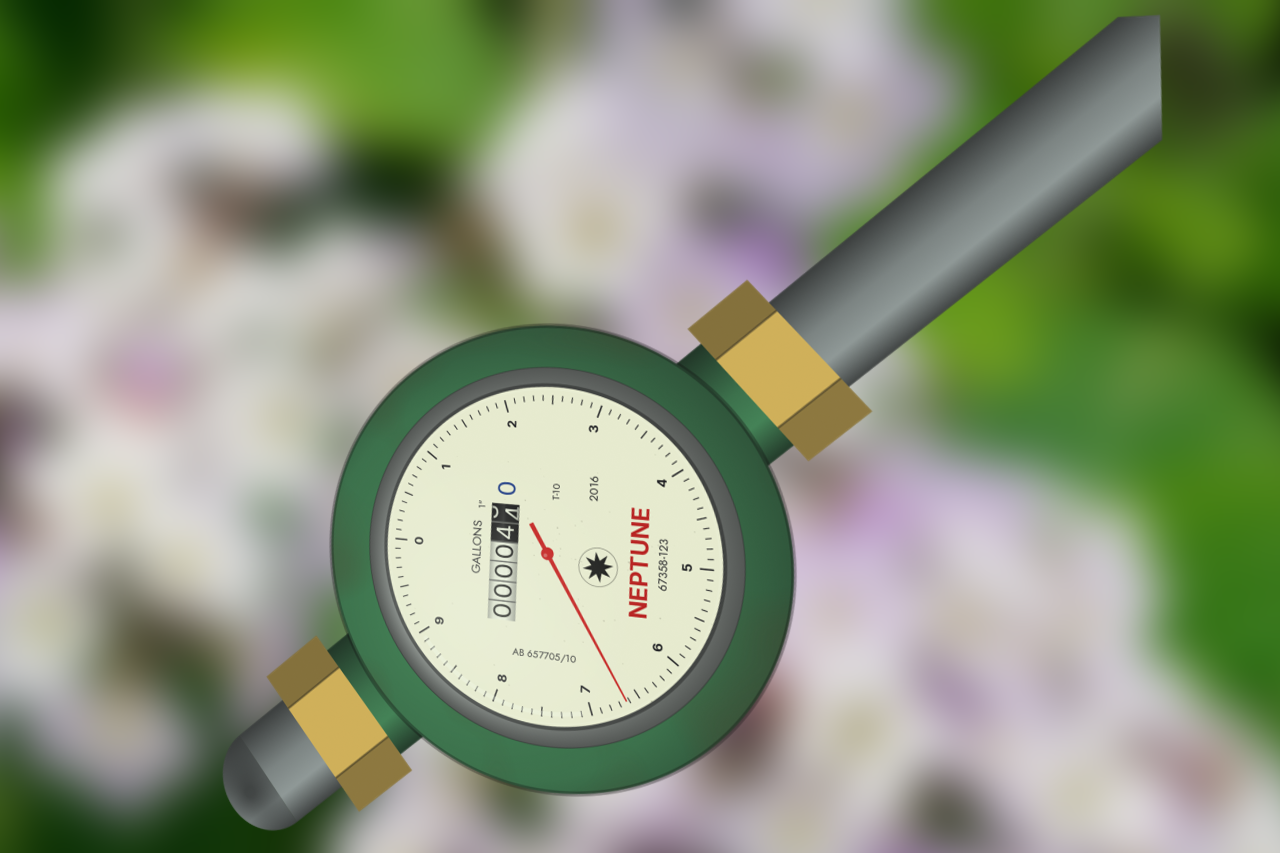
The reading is 436.6gal
